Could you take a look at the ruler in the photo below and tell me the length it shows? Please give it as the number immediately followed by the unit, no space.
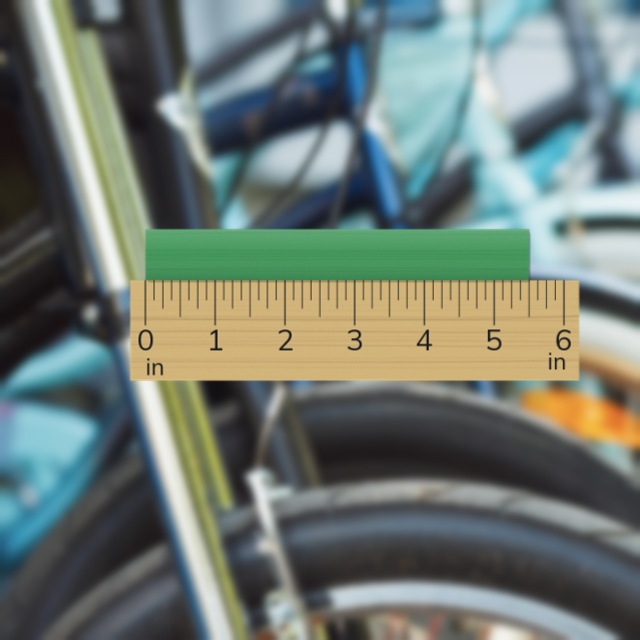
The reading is 5.5in
